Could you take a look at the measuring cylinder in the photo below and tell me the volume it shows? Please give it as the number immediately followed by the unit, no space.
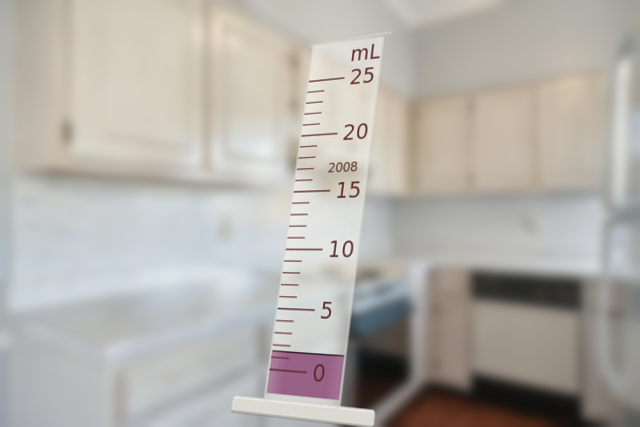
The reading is 1.5mL
